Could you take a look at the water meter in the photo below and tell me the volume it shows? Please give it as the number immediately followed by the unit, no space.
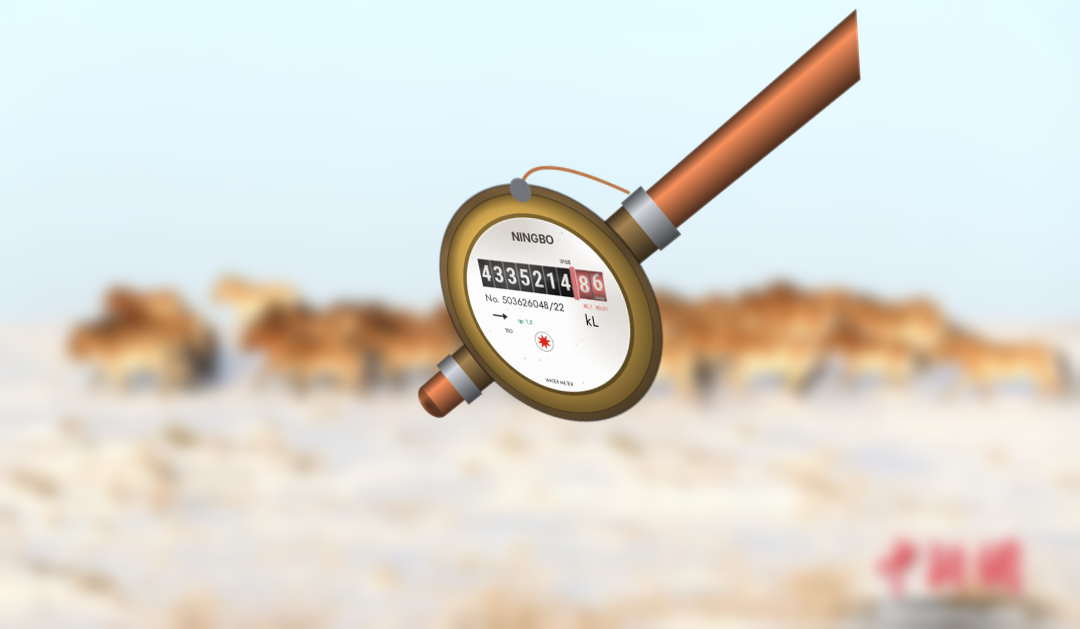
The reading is 4335214.86kL
